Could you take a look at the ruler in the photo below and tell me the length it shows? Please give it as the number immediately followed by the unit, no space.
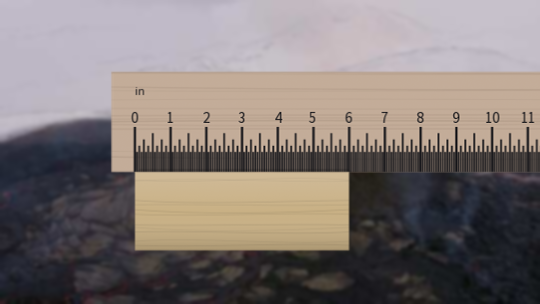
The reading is 6in
